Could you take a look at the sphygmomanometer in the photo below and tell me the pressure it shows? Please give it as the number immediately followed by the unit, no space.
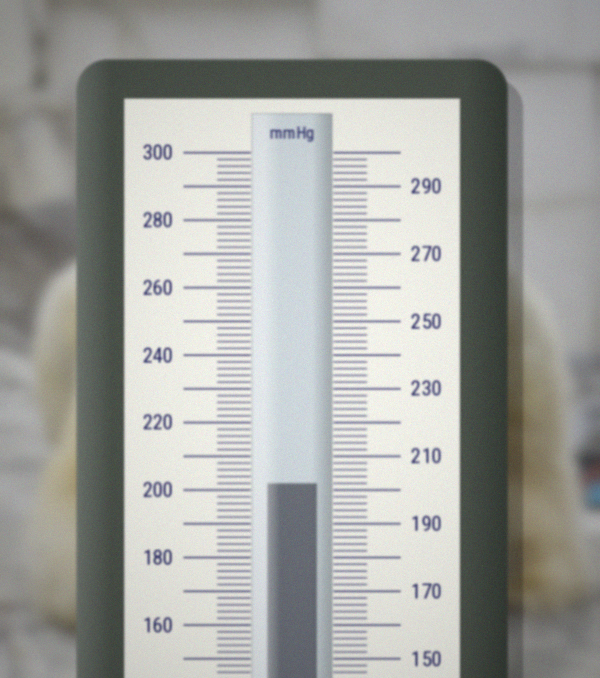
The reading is 202mmHg
